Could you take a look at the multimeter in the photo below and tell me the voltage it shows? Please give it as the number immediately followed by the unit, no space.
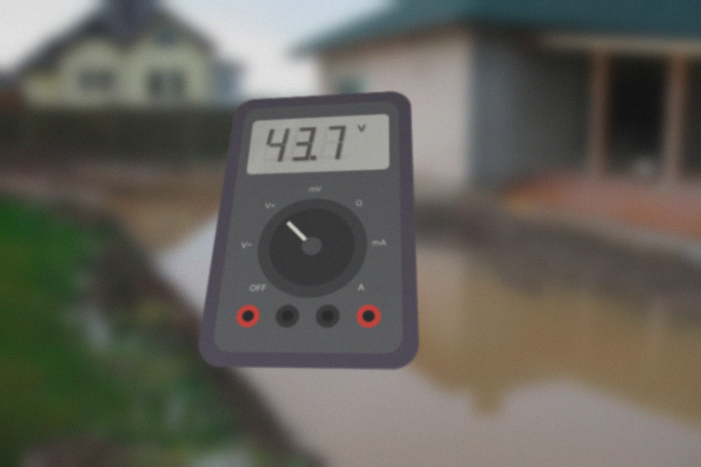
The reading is 43.7V
